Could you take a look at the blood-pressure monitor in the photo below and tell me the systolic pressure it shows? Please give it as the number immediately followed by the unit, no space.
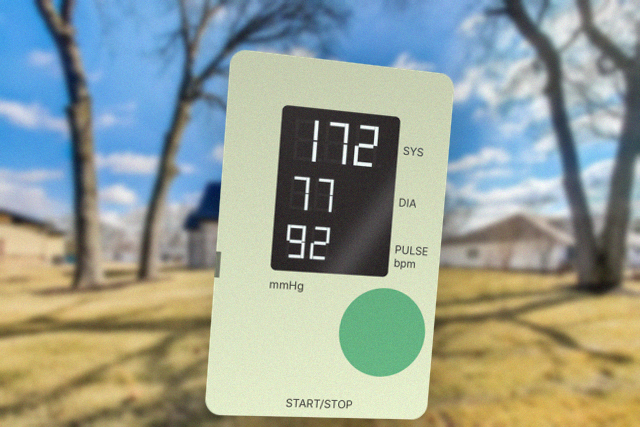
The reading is 172mmHg
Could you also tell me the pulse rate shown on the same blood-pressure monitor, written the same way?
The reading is 92bpm
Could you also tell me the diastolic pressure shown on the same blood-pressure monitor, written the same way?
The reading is 77mmHg
